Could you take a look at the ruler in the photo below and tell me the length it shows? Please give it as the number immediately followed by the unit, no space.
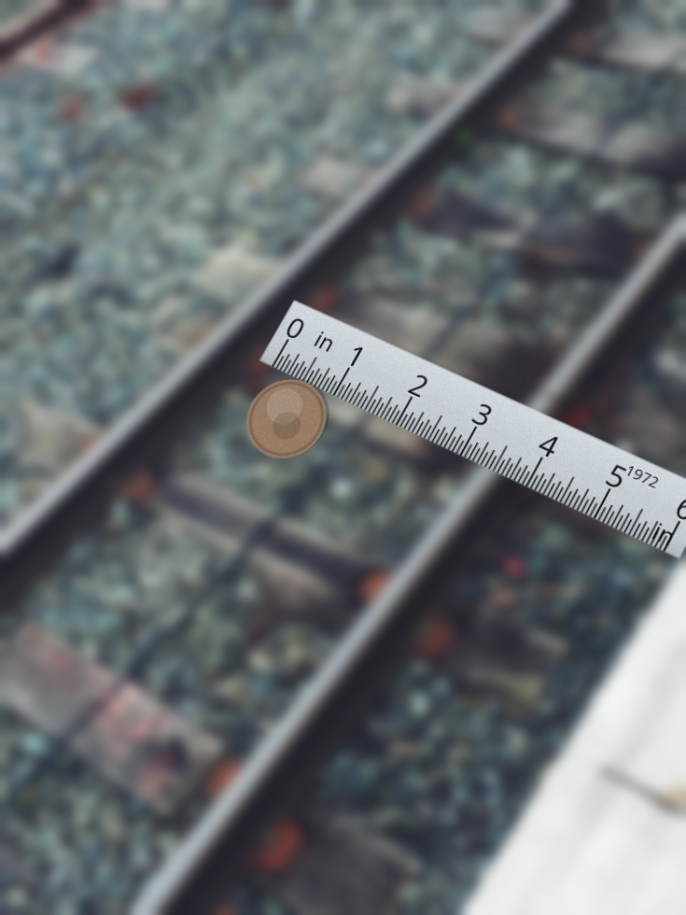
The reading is 1.125in
